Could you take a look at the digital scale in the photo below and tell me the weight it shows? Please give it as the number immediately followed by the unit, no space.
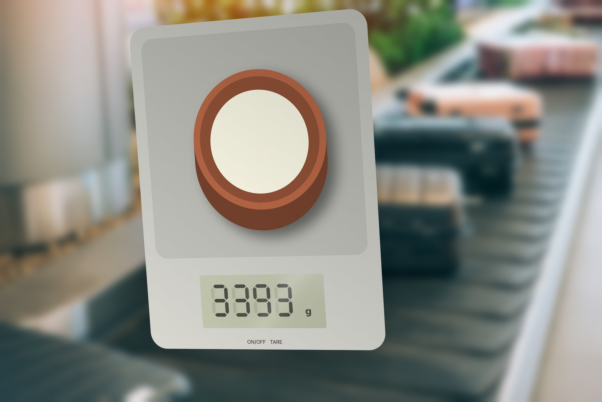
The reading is 3393g
